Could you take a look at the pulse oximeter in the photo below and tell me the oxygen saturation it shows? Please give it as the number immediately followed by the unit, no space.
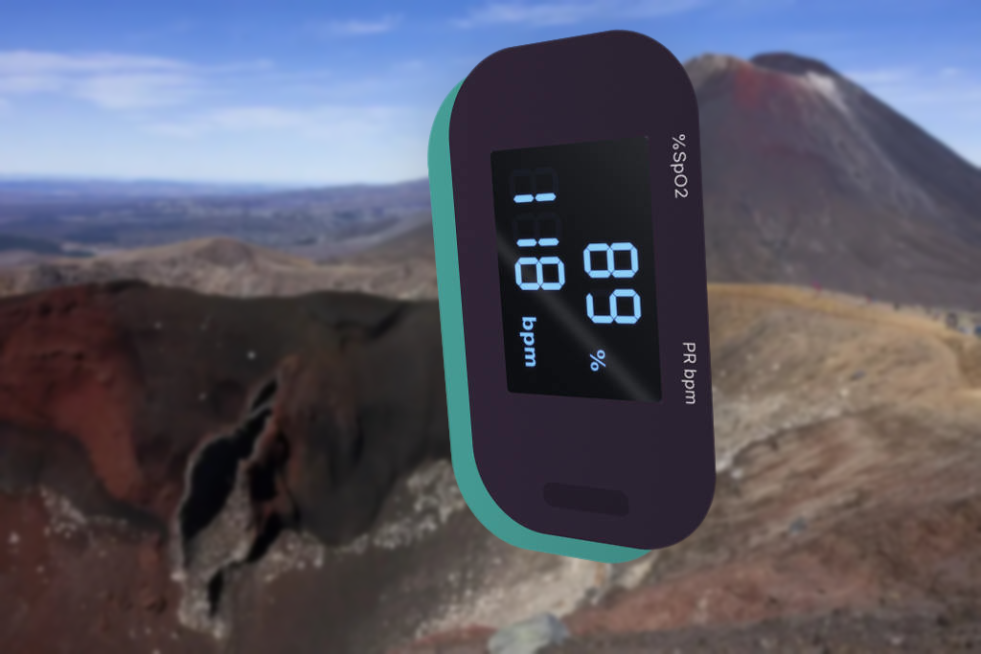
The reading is 89%
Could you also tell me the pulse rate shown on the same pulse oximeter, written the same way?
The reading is 118bpm
